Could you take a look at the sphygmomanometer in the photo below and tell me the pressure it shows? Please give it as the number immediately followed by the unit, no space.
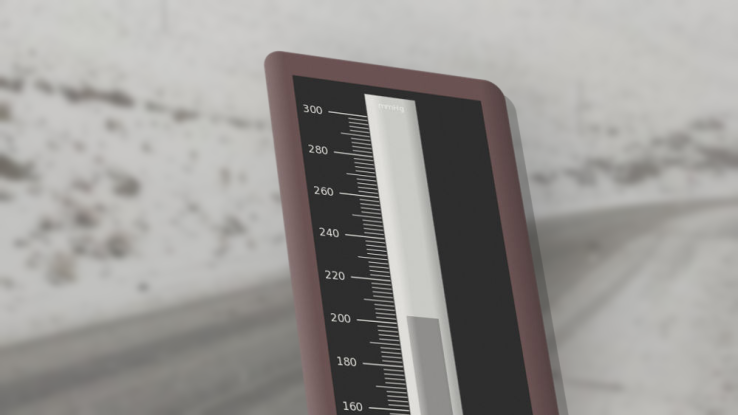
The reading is 204mmHg
